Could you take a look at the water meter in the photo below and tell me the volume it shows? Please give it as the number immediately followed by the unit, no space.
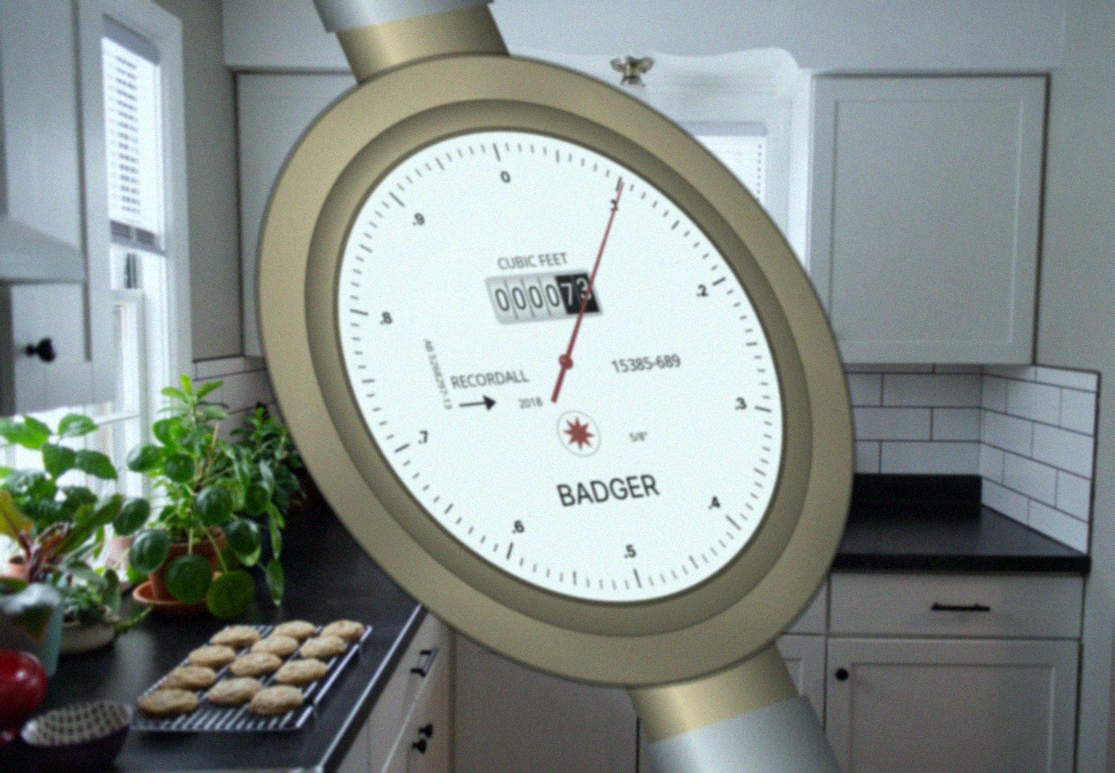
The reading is 73.10ft³
